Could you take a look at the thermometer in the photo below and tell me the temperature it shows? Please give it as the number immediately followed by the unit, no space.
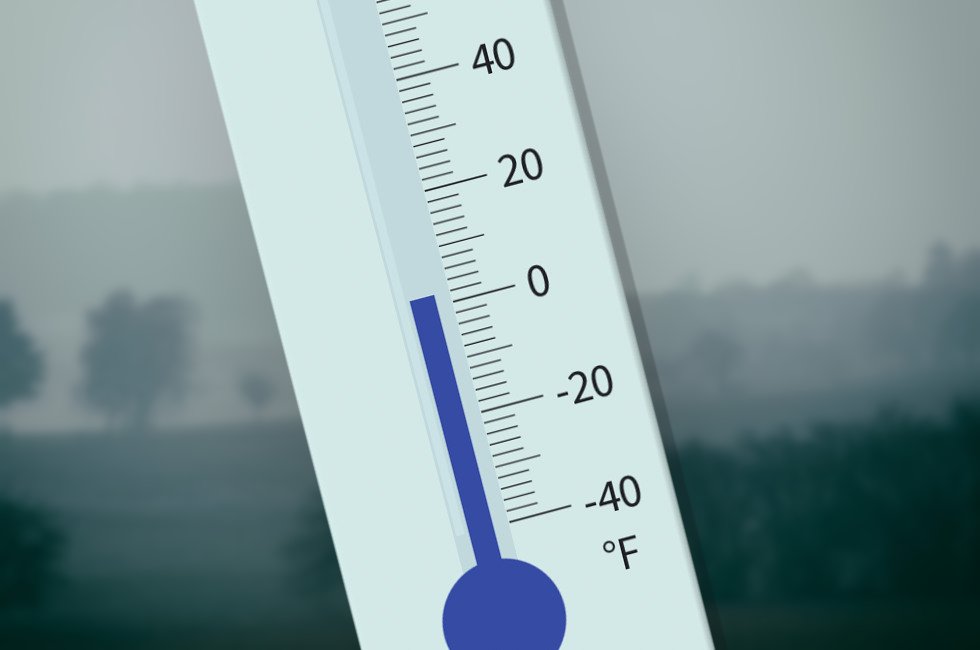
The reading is 2°F
